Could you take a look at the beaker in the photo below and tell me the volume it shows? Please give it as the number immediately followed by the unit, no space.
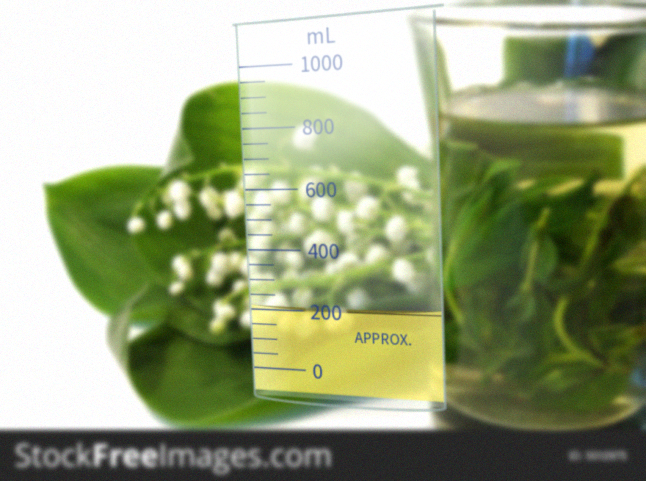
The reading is 200mL
